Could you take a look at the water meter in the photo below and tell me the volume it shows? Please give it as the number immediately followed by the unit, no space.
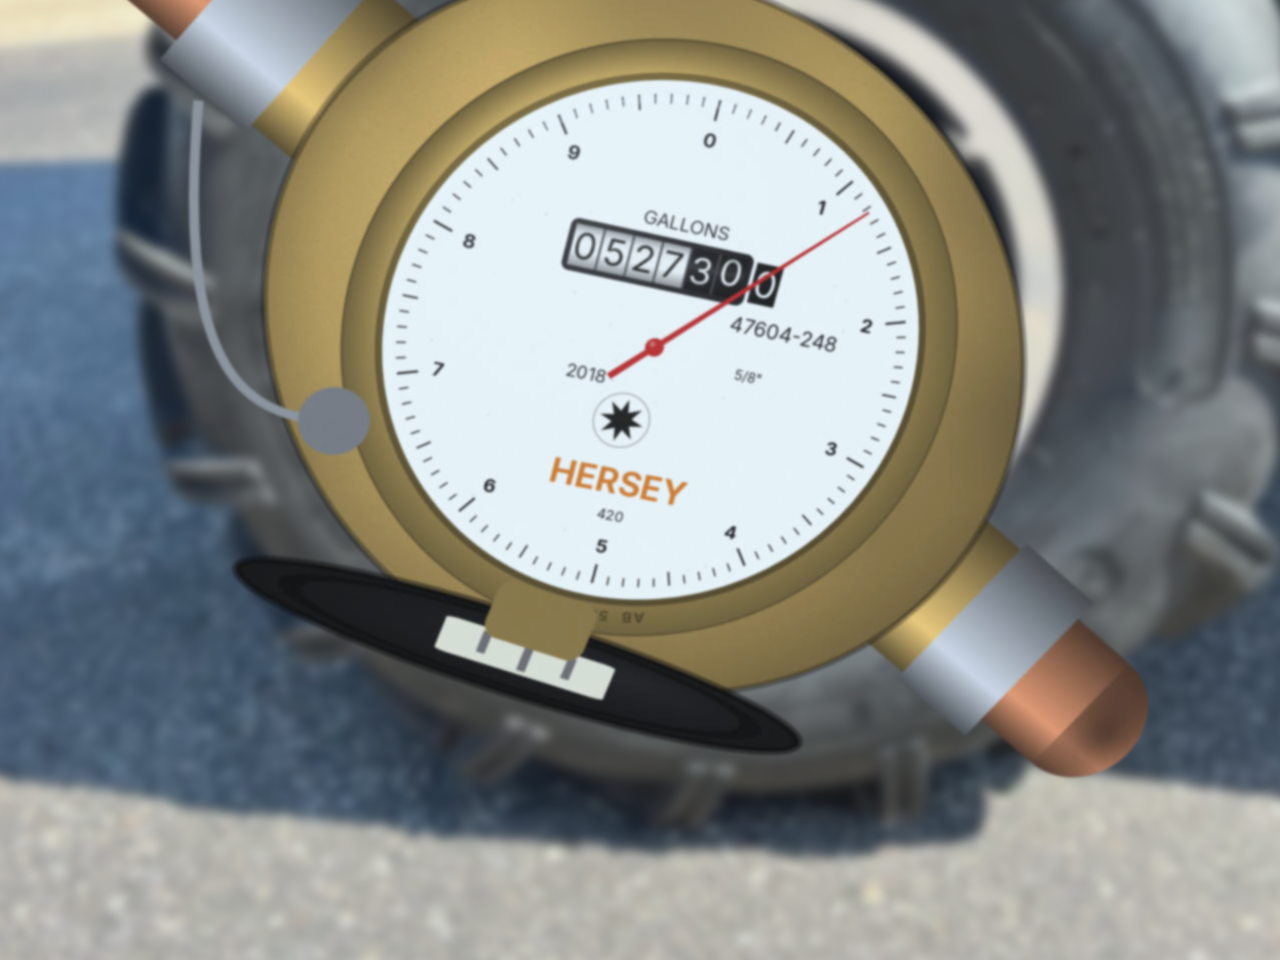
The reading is 527301.2gal
